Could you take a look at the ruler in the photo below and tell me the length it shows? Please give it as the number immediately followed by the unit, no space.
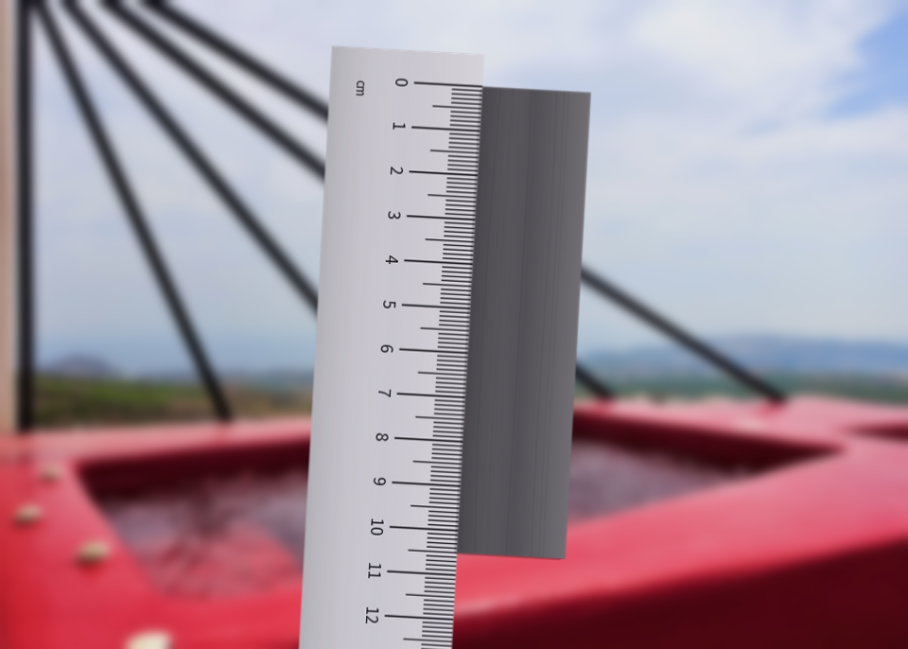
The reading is 10.5cm
